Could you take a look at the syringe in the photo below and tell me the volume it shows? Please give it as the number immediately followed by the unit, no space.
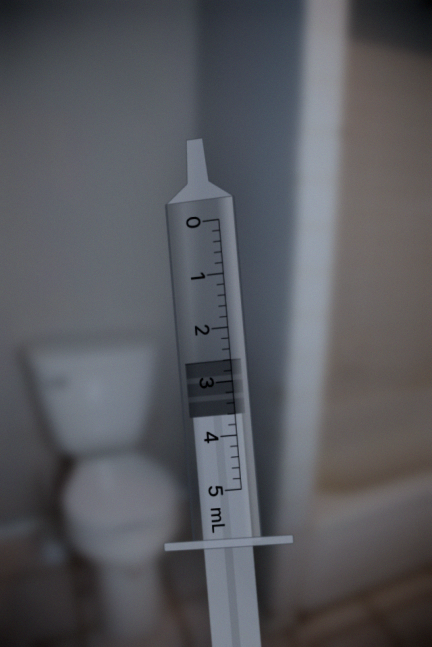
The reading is 2.6mL
